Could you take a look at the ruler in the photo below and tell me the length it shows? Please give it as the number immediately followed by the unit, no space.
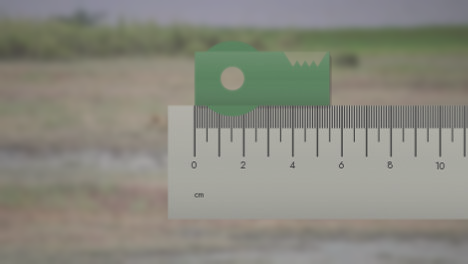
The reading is 5.5cm
